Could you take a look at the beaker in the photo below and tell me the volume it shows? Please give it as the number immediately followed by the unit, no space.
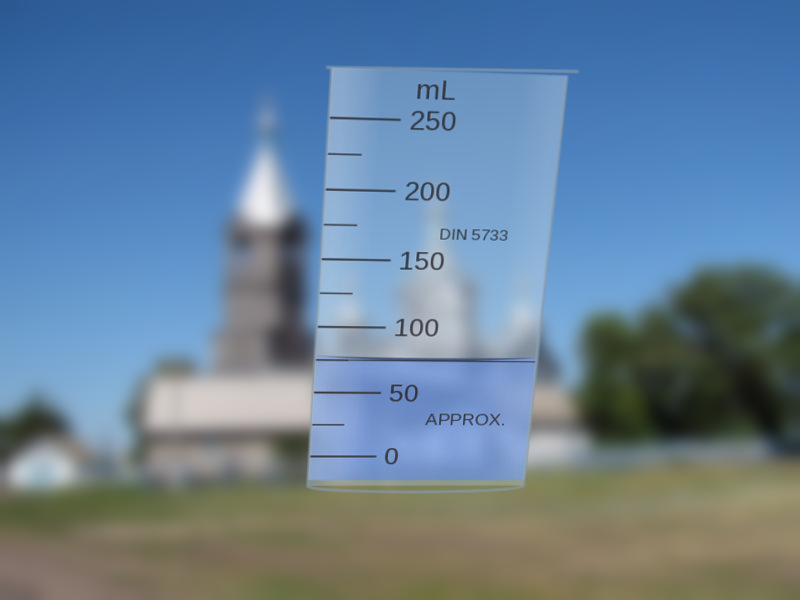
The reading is 75mL
